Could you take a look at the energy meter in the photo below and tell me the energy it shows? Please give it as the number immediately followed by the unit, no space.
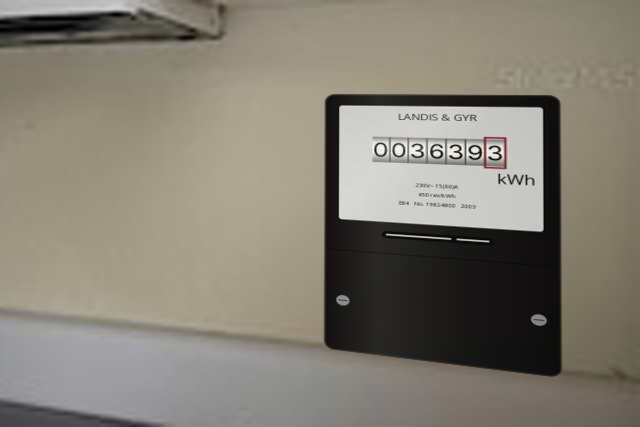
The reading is 3639.3kWh
